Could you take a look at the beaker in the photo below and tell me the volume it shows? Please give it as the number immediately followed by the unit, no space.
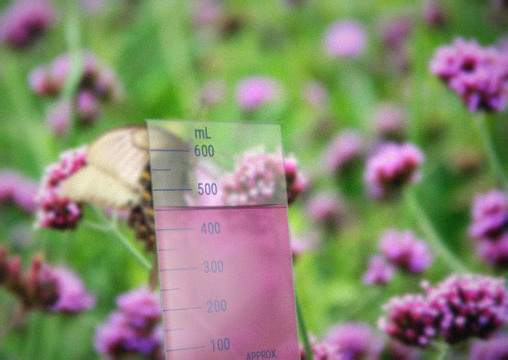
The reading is 450mL
